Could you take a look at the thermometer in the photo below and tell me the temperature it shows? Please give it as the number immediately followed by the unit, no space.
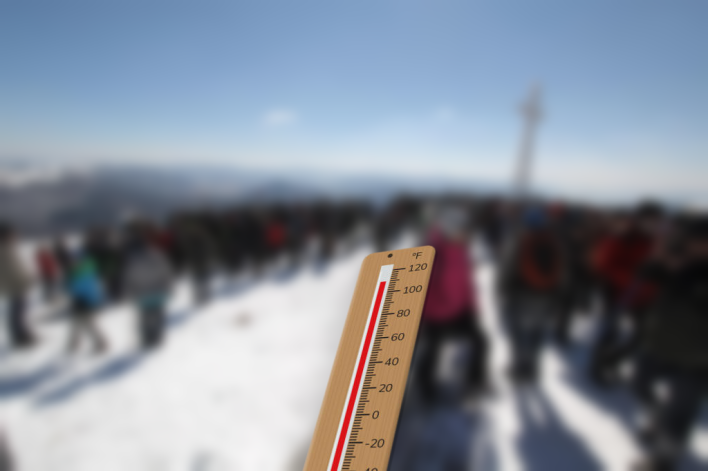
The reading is 110°F
